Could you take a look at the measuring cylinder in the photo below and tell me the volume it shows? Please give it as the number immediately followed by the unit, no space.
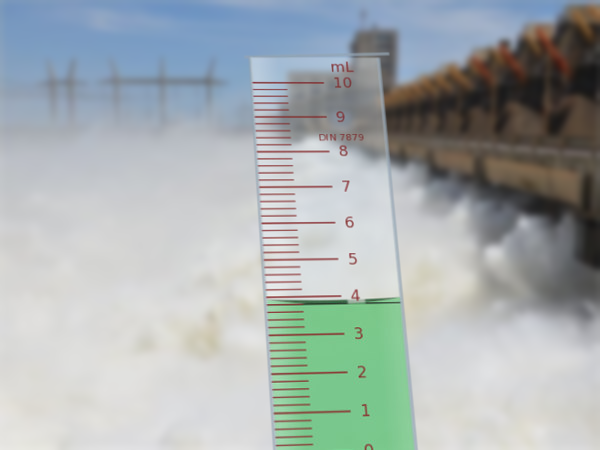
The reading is 3.8mL
